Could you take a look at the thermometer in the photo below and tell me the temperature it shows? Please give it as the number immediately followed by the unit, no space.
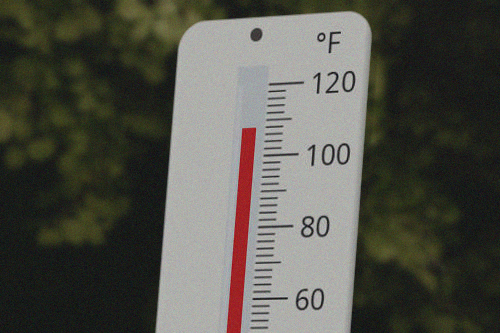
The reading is 108°F
